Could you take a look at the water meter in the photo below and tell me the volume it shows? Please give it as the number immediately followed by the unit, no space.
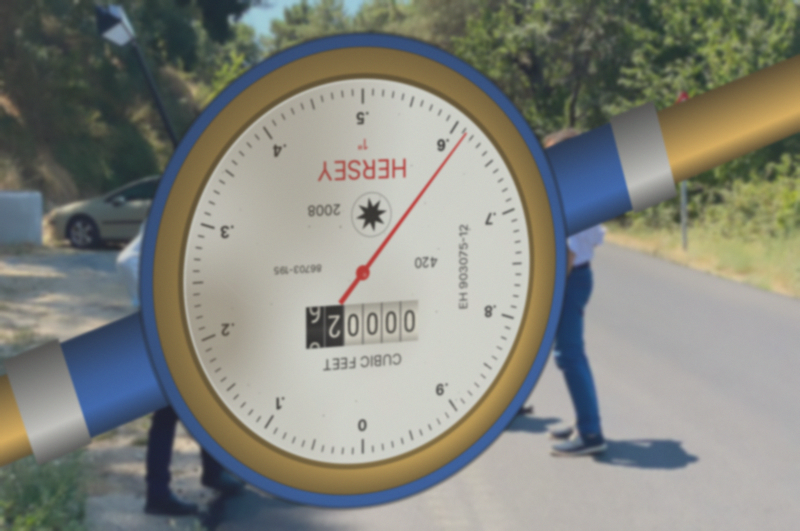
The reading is 25.61ft³
